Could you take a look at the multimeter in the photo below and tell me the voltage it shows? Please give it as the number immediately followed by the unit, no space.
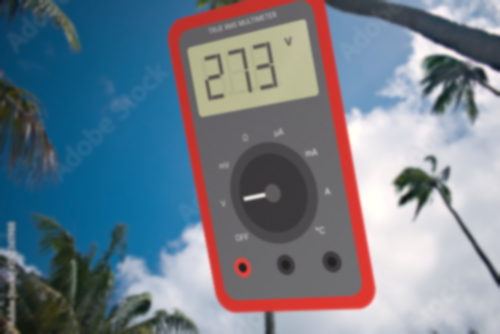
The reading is 273V
